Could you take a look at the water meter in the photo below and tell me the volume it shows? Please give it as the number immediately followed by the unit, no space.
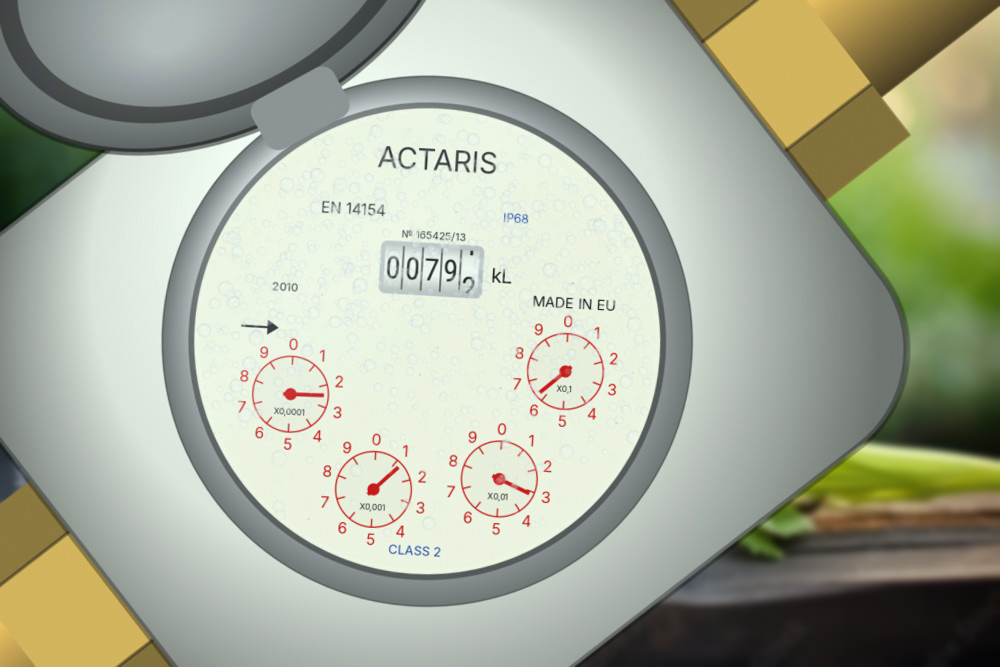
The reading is 791.6312kL
